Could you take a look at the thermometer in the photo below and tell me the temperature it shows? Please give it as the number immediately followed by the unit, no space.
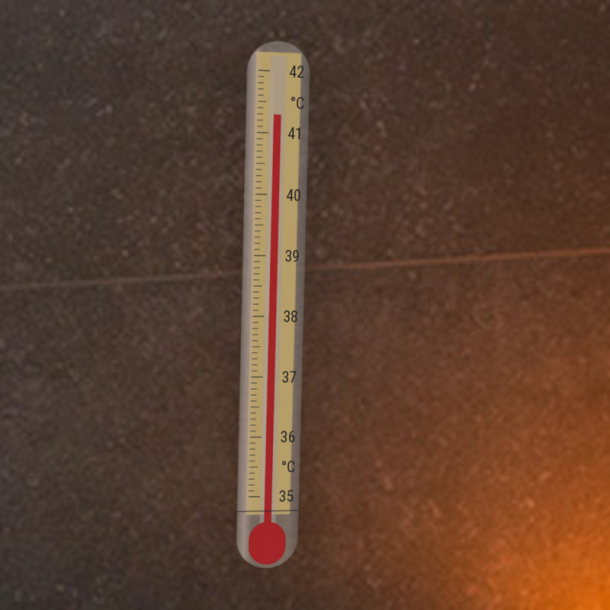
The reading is 41.3°C
